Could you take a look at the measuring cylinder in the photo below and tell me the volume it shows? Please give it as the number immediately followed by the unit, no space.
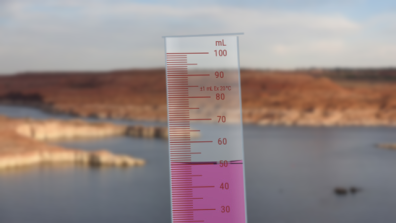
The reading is 50mL
